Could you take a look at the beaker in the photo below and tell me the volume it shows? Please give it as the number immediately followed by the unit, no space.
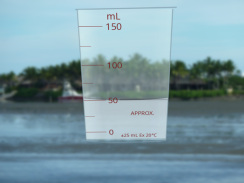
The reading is 50mL
